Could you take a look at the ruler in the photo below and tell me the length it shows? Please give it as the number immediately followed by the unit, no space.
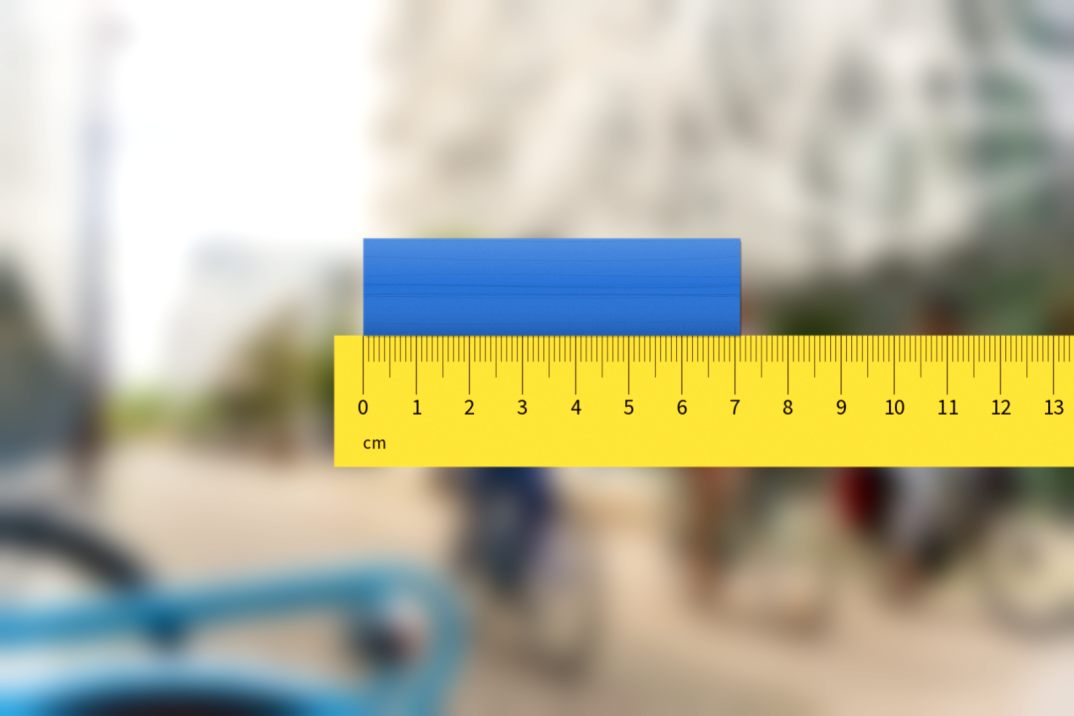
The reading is 7.1cm
